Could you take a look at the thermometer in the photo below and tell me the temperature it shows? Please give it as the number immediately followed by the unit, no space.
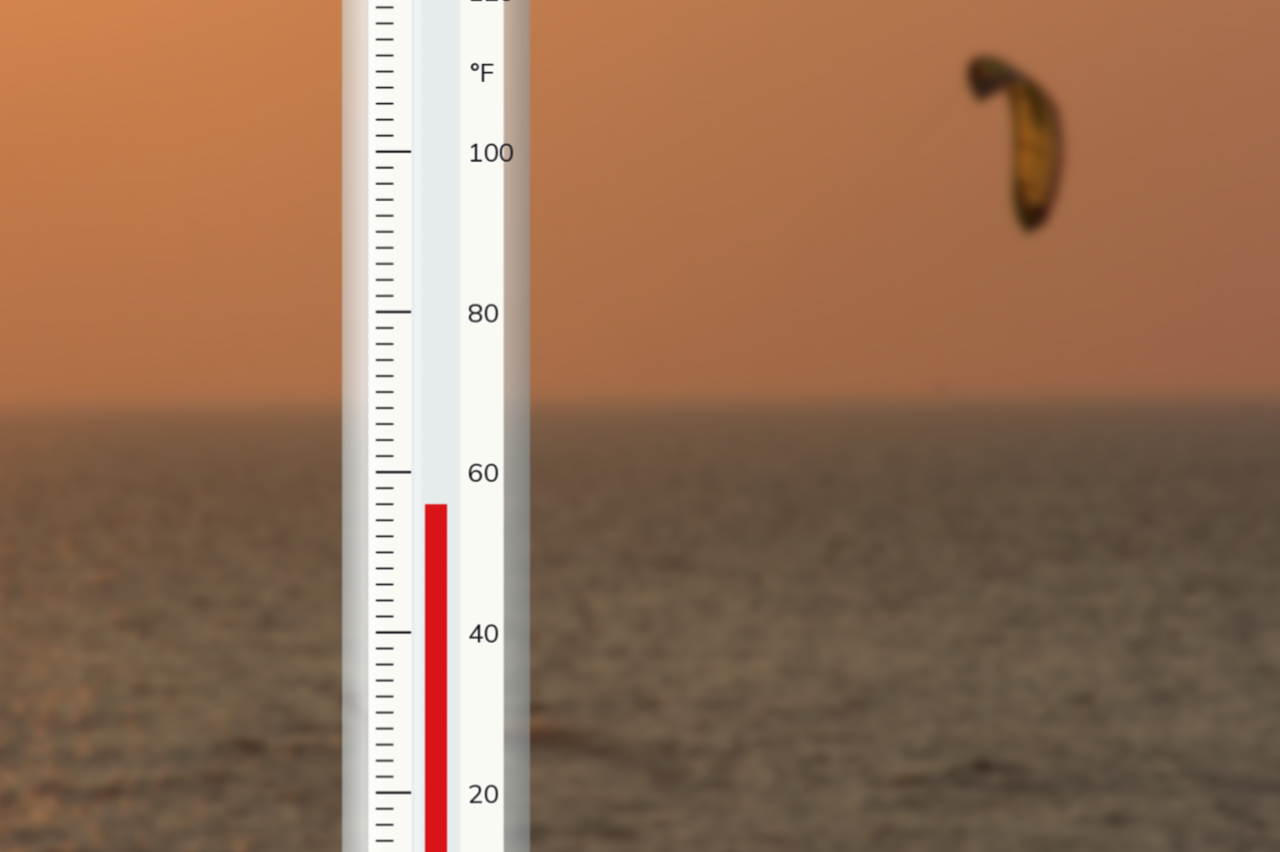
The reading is 56°F
